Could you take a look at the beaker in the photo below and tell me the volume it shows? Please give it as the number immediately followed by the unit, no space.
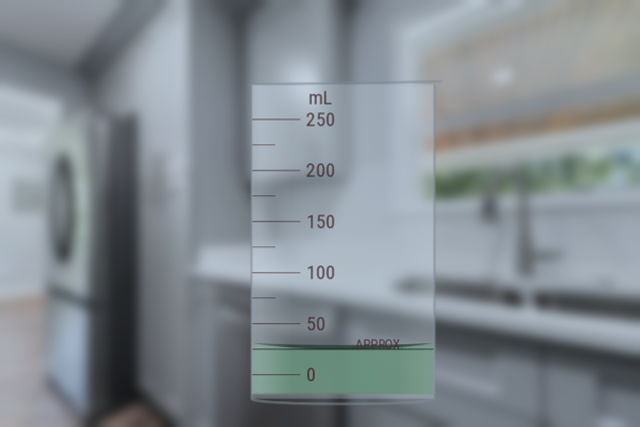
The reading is 25mL
